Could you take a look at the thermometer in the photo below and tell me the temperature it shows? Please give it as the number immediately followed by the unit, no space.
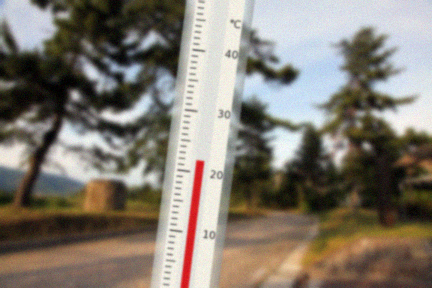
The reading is 22°C
